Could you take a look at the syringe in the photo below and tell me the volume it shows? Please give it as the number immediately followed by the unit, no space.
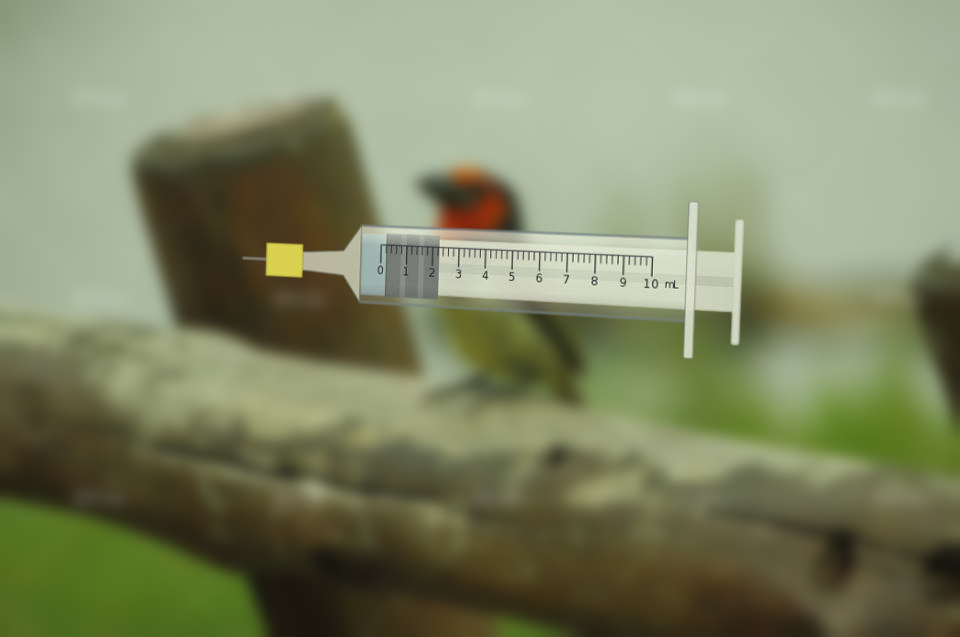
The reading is 0.2mL
